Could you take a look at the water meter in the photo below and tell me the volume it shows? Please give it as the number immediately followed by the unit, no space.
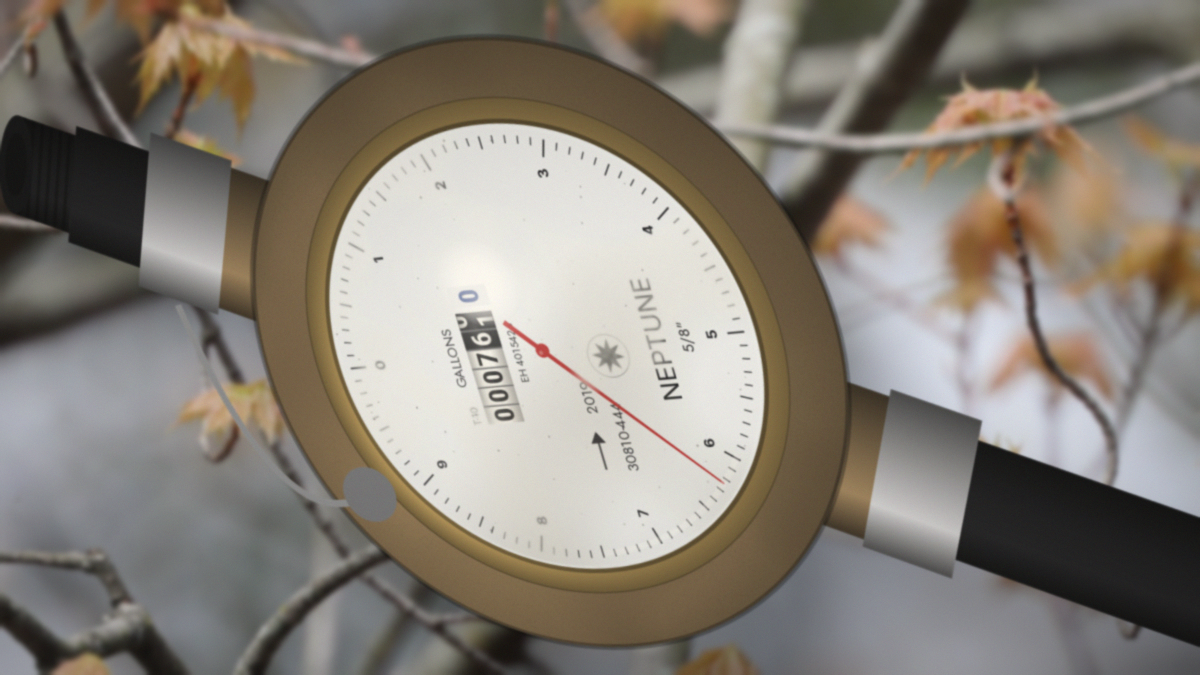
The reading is 7606.2gal
